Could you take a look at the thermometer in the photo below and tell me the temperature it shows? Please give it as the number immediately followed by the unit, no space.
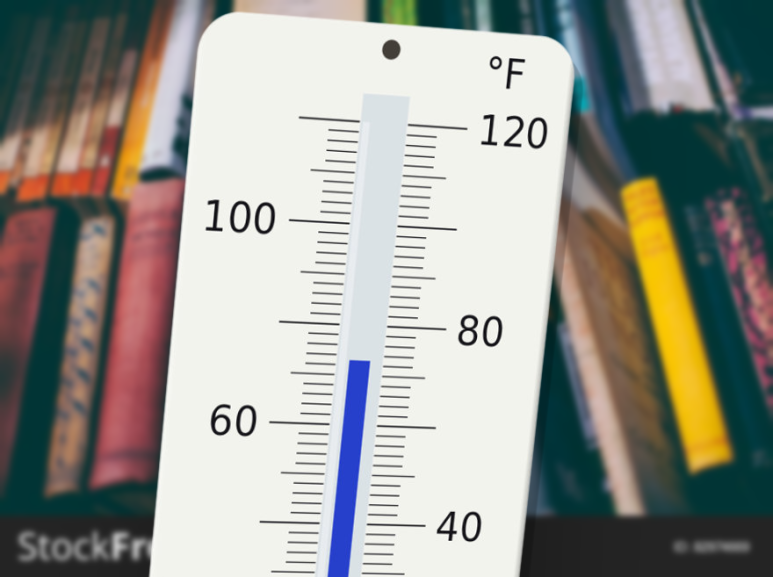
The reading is 73°F
